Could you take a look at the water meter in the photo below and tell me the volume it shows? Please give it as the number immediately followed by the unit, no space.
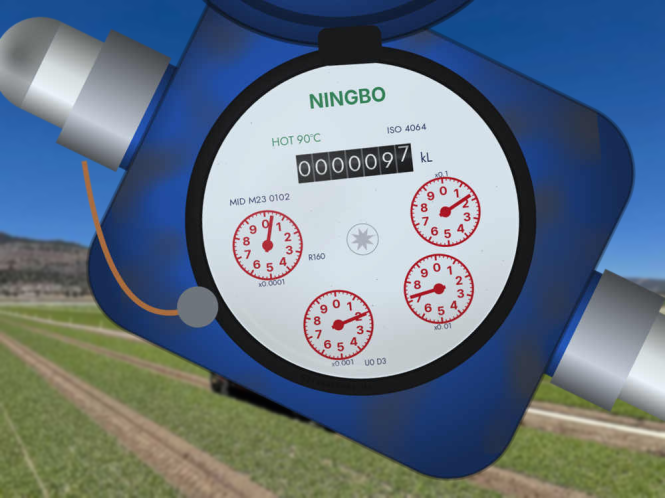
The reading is 97.1720kL
